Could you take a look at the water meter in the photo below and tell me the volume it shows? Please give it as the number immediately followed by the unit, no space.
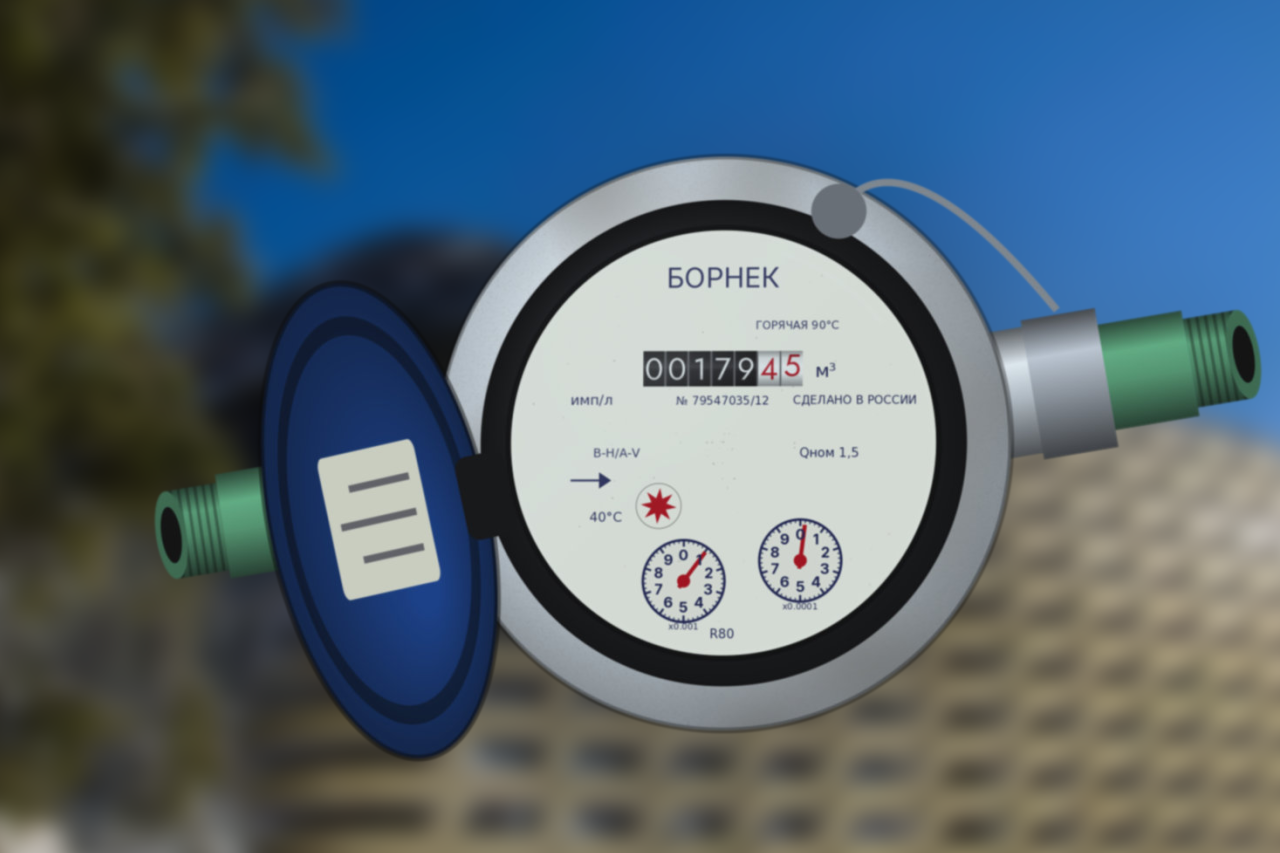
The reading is 179.4510m³
